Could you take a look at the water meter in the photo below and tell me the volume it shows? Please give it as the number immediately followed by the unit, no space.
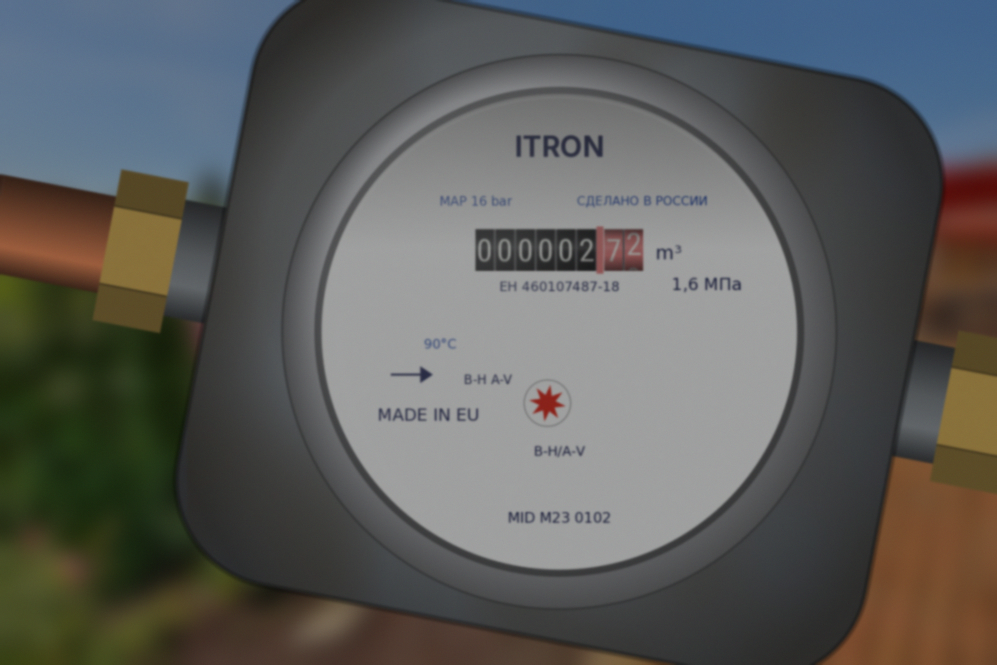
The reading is 2.72m³
